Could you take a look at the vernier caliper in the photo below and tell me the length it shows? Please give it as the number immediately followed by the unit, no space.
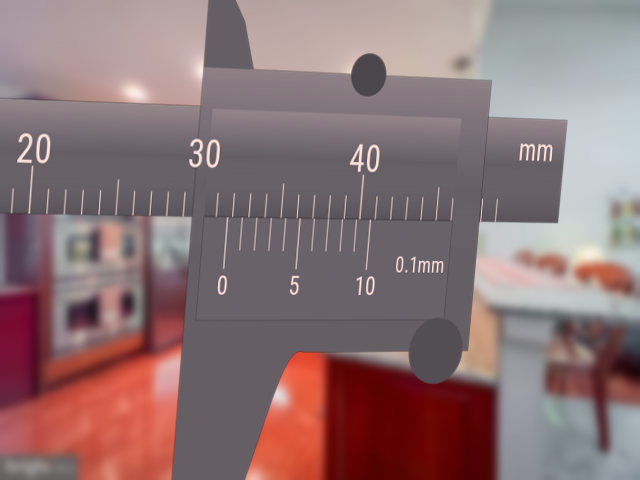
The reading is 31.7mm
